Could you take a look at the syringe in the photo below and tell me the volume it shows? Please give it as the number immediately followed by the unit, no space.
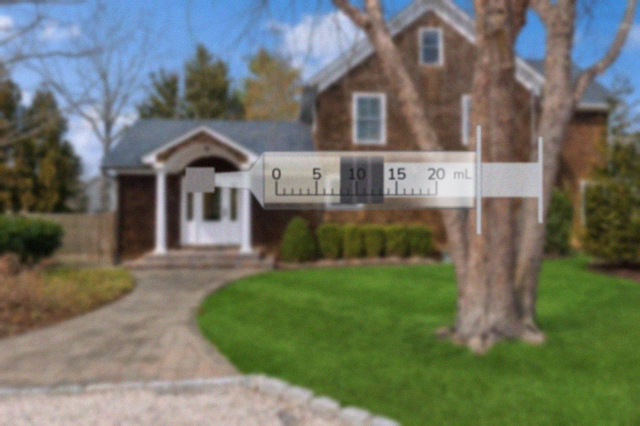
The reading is 8mL
